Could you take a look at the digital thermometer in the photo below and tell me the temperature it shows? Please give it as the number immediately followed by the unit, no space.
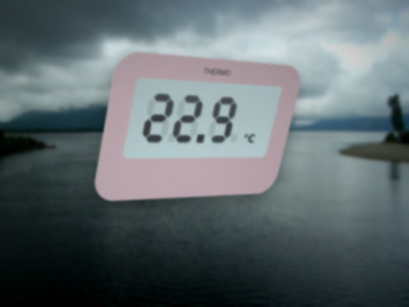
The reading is 22.9°C
